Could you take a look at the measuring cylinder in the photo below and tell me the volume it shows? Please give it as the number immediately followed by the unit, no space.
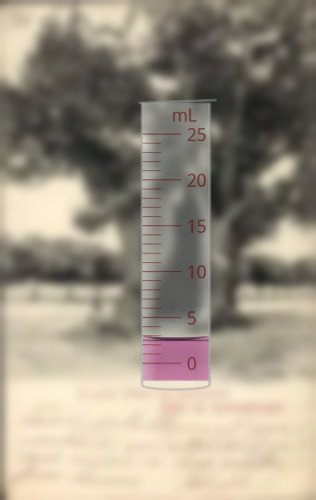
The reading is 2.5mL
